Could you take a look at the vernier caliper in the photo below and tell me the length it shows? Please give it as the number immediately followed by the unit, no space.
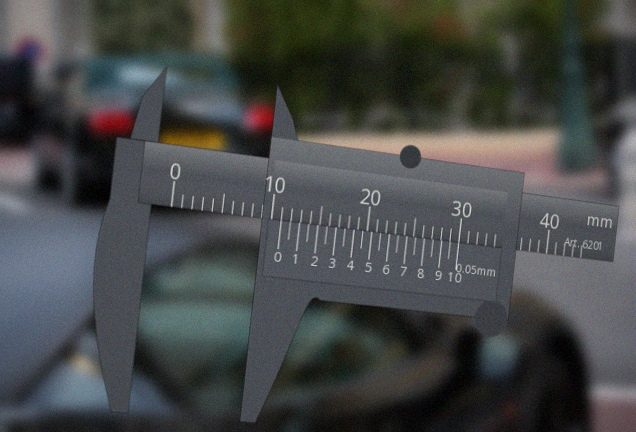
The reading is 11.0mm
